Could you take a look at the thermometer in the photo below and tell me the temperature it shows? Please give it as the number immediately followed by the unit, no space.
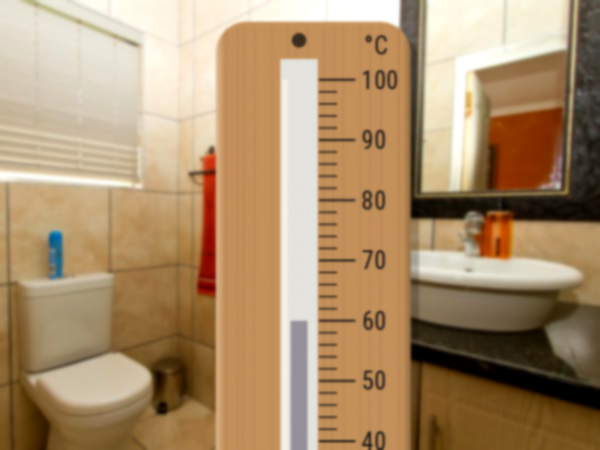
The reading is 60°C
